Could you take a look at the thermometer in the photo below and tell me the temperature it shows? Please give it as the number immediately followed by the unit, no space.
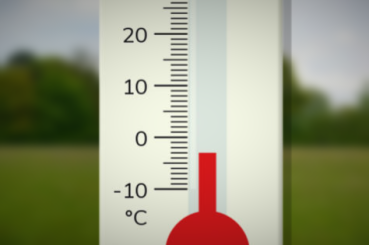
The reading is -3°C
